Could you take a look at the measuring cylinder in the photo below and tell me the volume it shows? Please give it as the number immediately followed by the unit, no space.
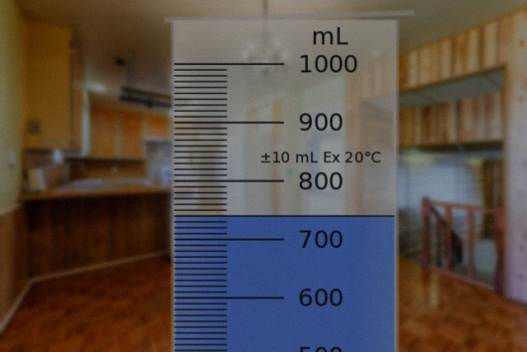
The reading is 740mL
